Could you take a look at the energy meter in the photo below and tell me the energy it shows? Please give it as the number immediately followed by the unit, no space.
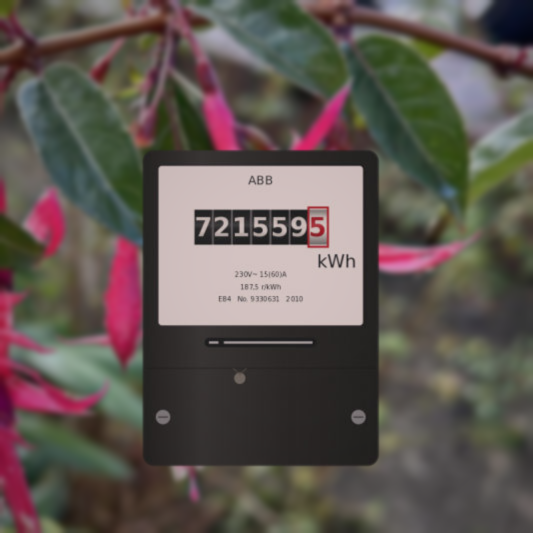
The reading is 721559.5kWh
